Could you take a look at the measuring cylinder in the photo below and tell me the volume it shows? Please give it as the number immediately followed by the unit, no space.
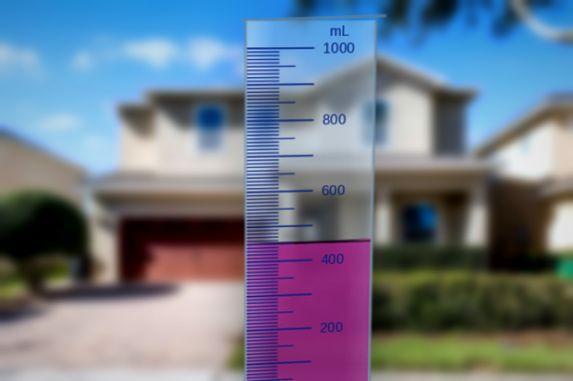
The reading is 450mL
